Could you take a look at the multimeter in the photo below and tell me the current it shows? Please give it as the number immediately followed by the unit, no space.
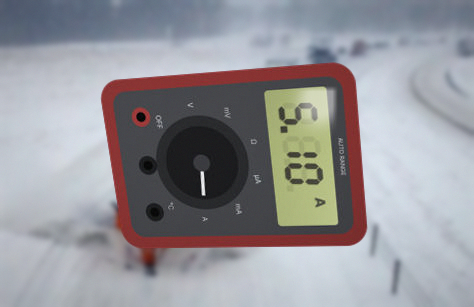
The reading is 5.10A
